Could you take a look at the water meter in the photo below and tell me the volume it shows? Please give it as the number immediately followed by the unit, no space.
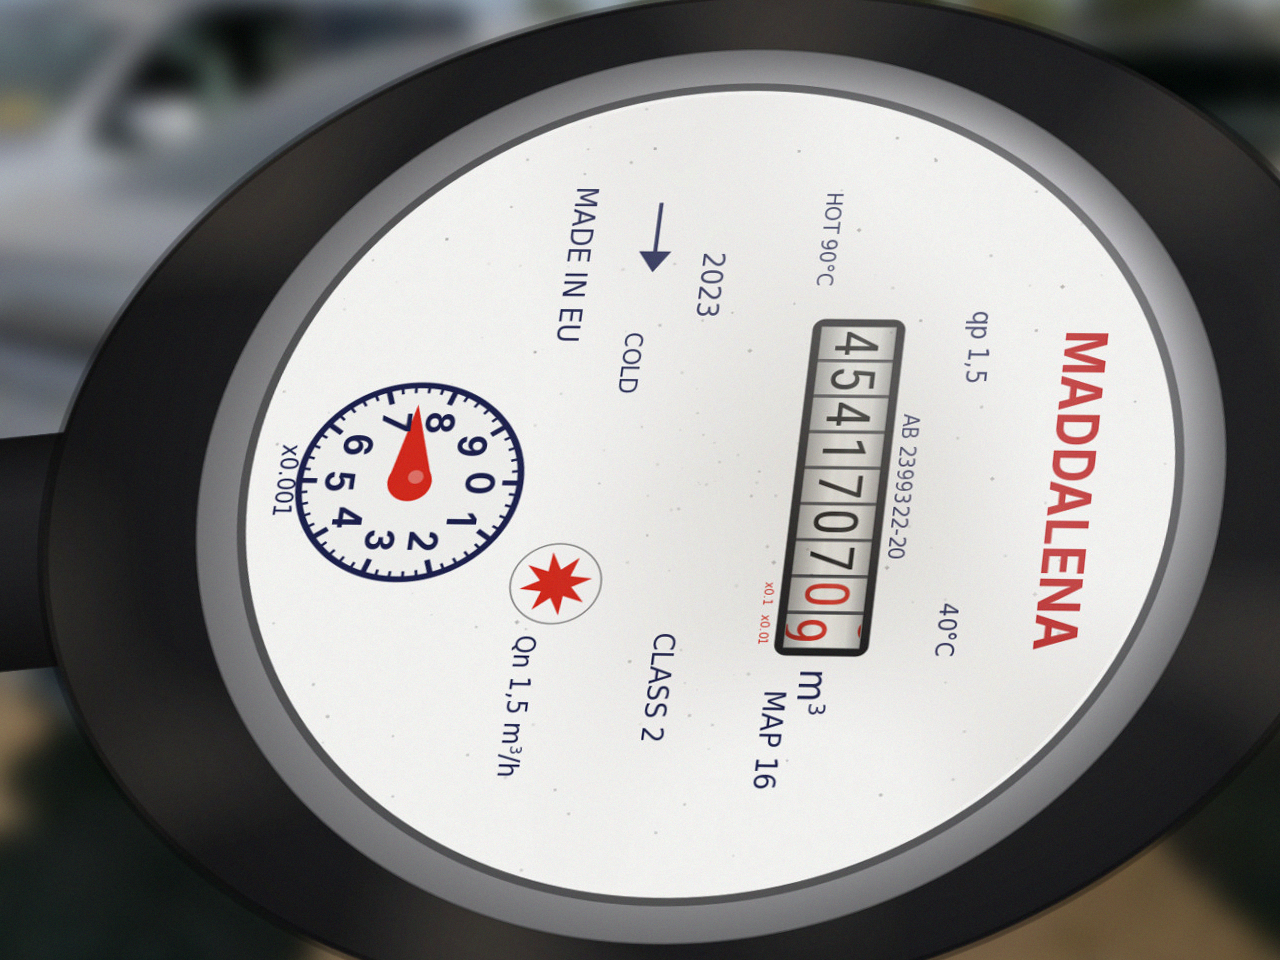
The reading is 4541707.087m³
